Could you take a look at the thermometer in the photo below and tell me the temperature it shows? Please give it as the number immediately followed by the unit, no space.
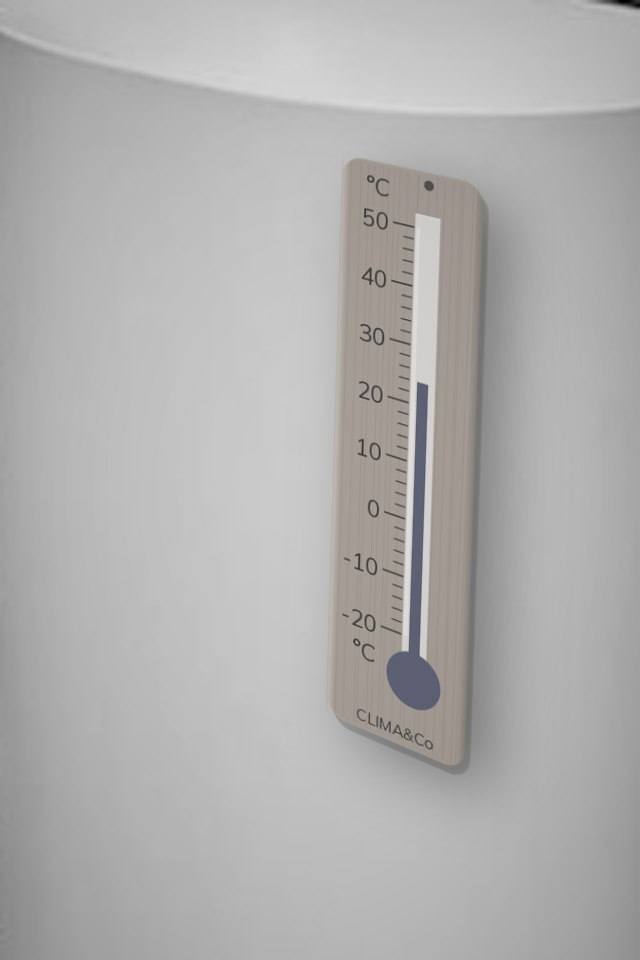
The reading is 24°C
